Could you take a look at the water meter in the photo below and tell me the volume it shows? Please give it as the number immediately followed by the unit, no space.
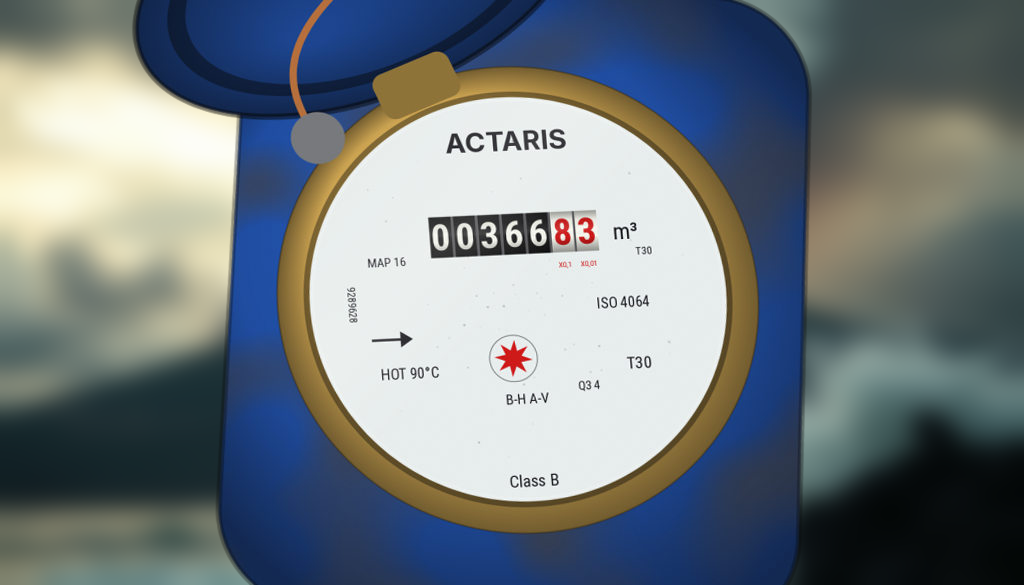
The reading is 366.83m³
